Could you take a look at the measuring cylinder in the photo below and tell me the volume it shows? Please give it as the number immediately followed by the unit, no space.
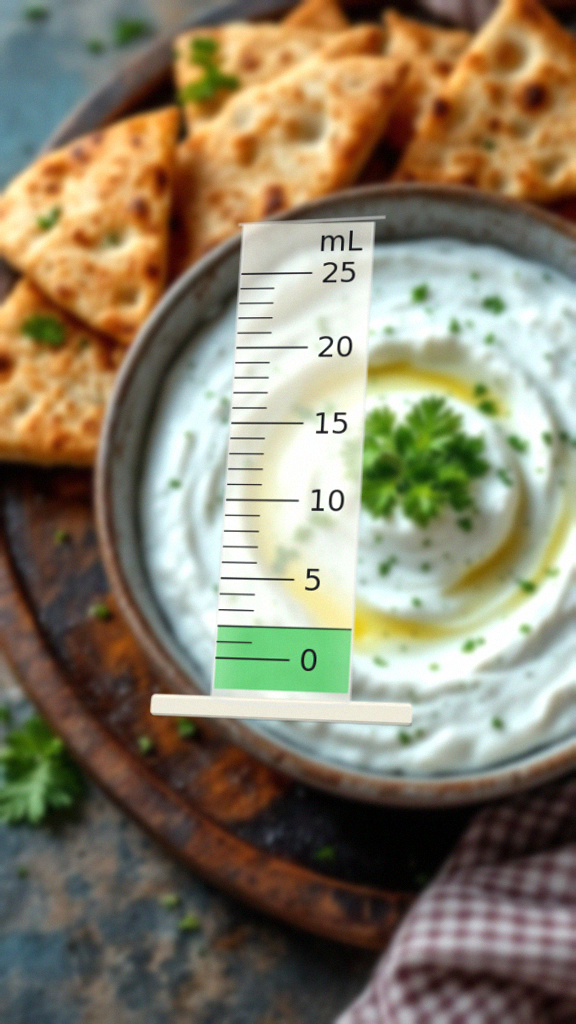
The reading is 2mL
